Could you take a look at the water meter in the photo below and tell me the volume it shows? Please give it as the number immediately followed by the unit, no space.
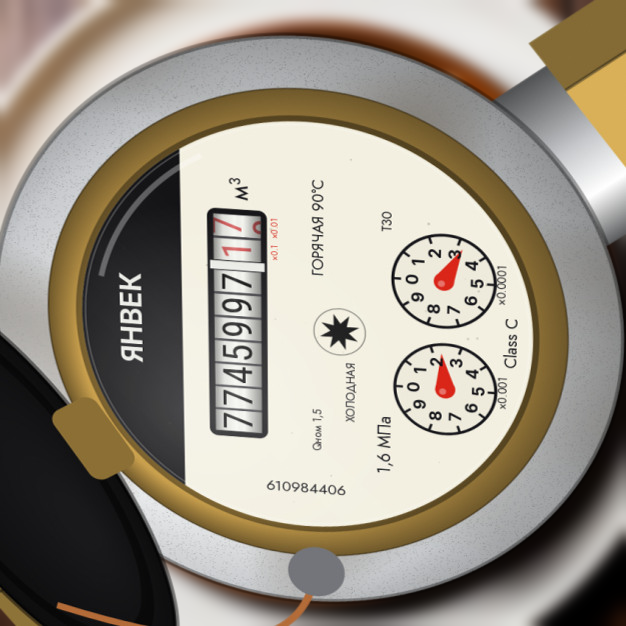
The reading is 7745997.1723m³
